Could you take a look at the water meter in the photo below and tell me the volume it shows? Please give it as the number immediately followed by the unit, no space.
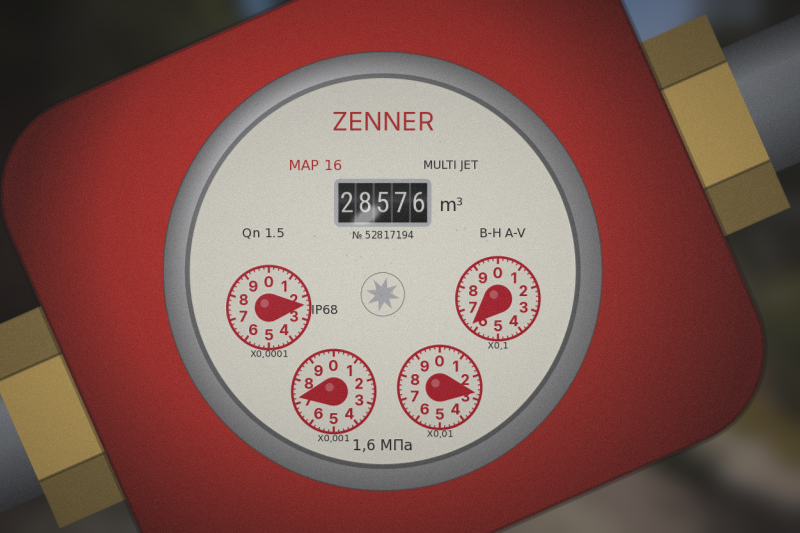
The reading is 28576.6272m³
